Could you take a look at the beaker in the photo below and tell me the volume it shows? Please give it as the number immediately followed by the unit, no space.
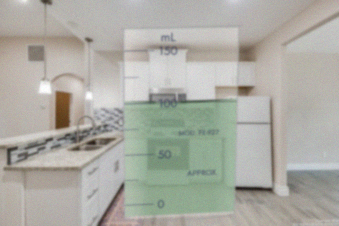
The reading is 100mL
